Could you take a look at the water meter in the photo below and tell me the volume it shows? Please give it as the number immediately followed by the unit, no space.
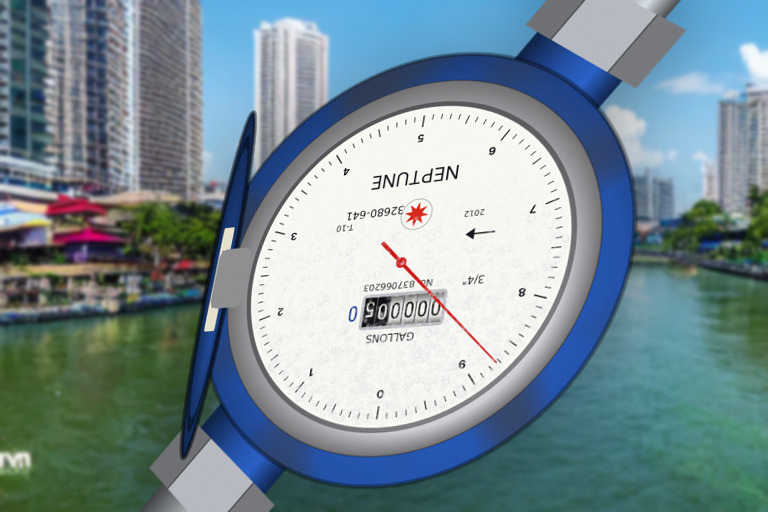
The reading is 48.7gal
